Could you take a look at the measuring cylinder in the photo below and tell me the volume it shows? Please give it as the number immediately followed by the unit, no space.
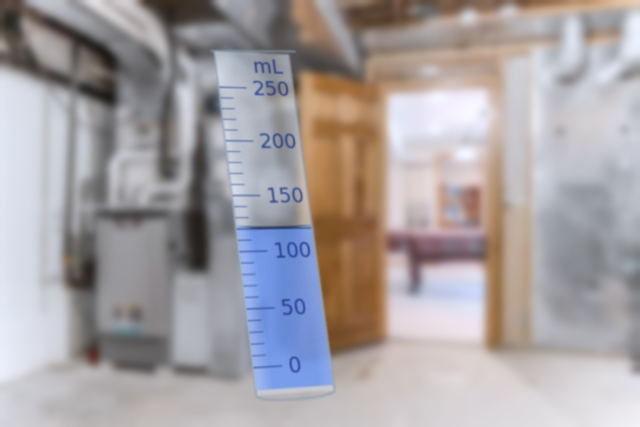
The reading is 120mL
